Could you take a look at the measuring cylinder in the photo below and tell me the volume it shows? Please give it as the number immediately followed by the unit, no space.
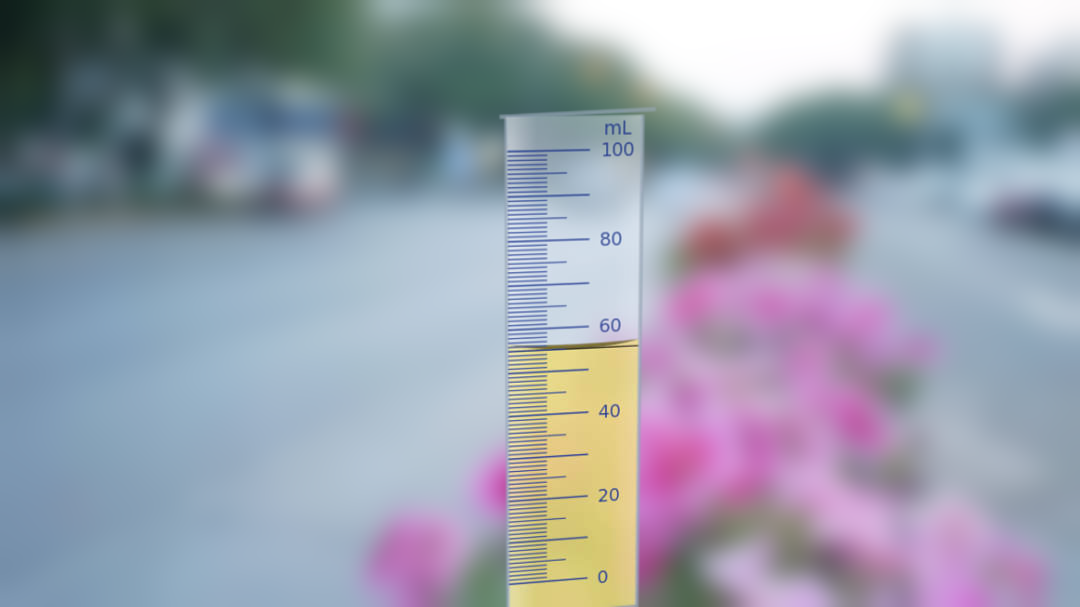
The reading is 55mL
